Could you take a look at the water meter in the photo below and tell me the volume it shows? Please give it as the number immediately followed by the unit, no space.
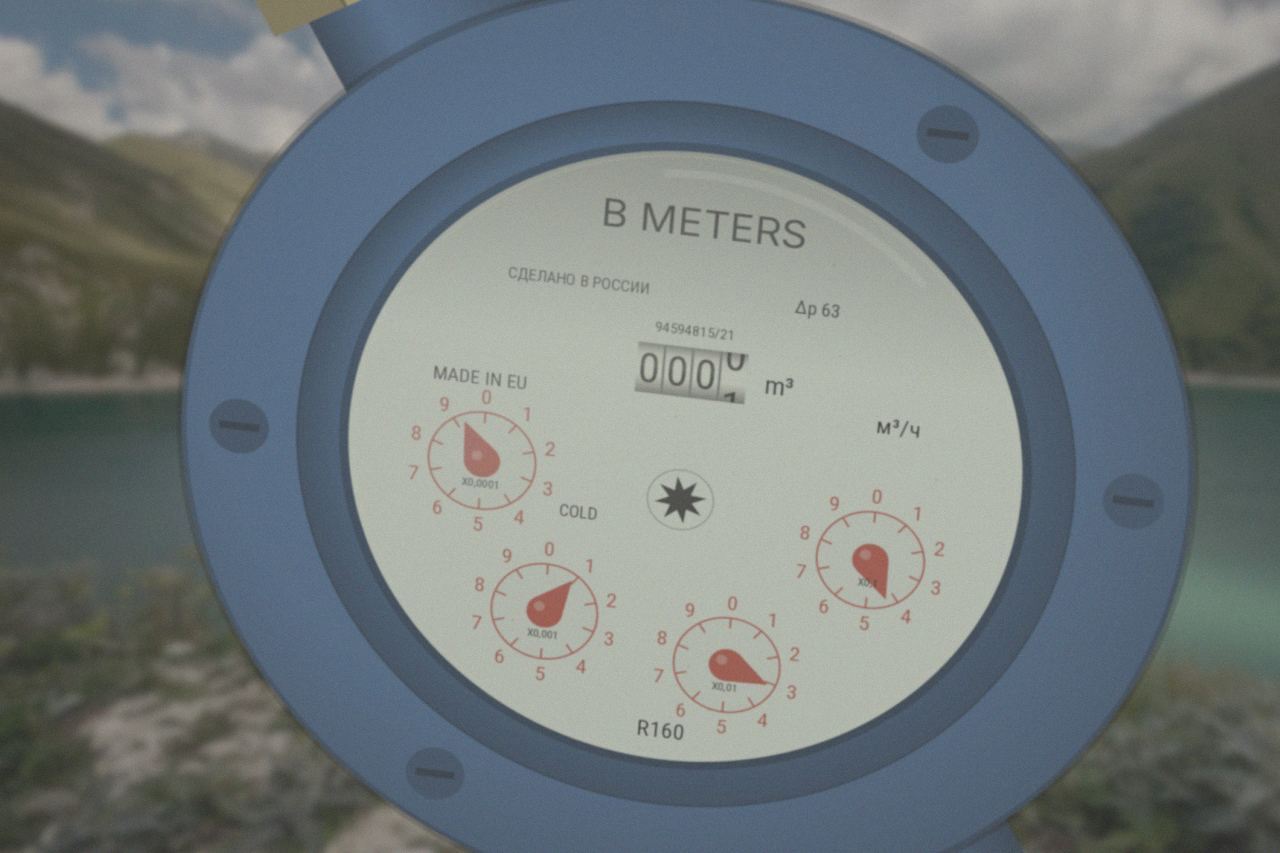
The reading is 0.4309m³
